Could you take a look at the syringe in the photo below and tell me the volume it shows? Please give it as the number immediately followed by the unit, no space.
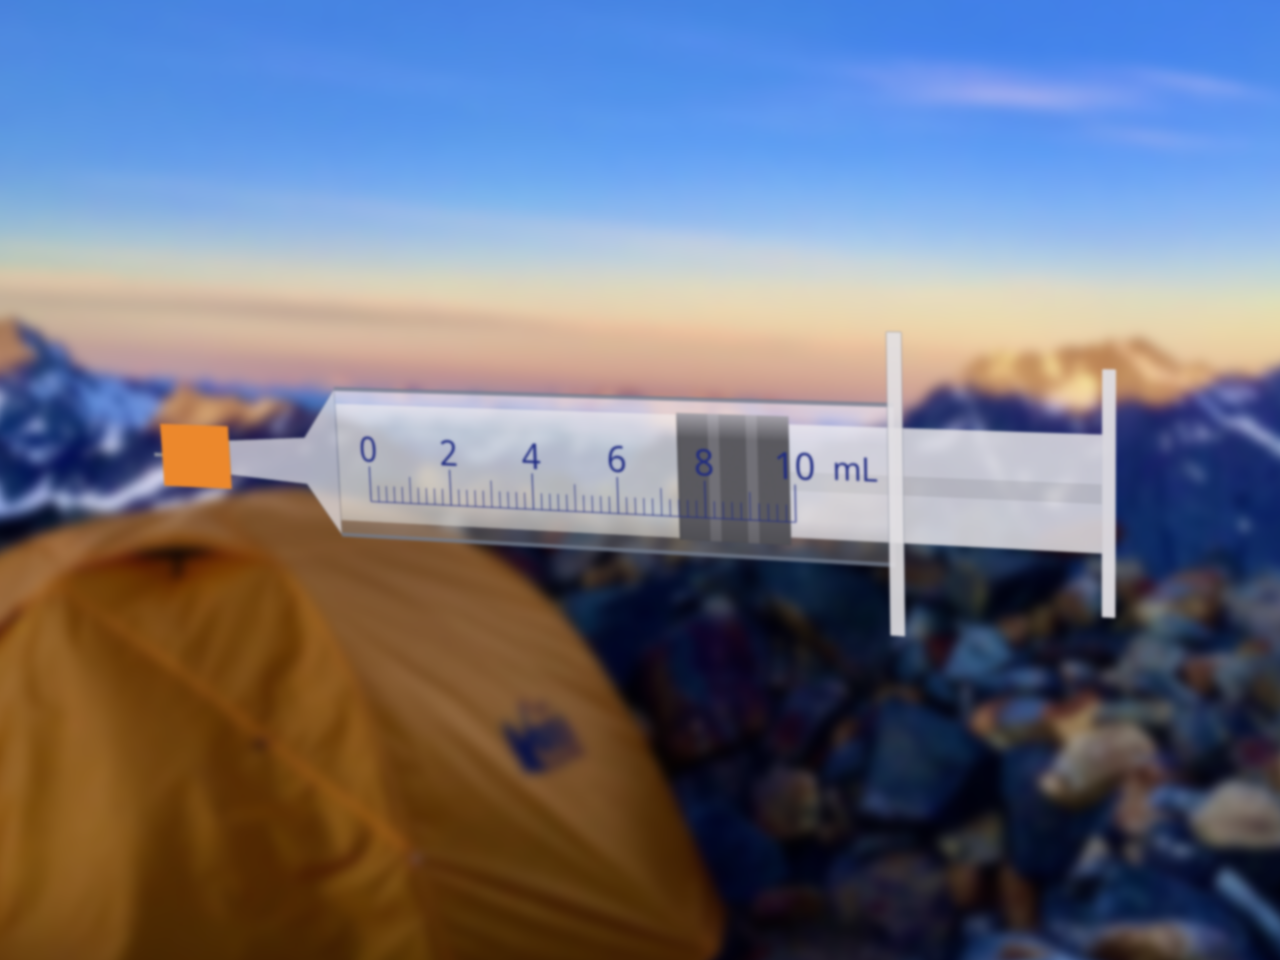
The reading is 7.4mL
